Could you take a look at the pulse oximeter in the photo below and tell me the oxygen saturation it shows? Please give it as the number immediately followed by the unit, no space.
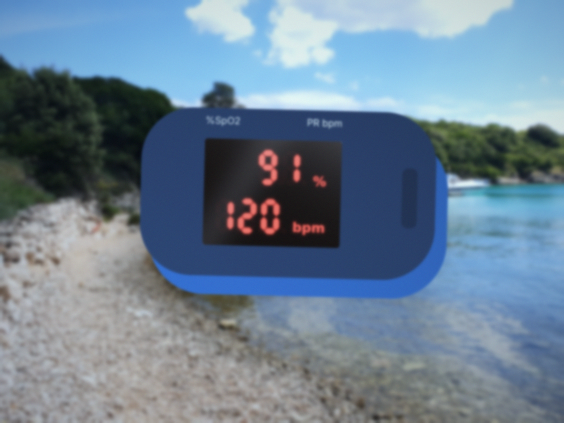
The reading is 91%
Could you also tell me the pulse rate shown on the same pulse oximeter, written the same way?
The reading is 120bpm
